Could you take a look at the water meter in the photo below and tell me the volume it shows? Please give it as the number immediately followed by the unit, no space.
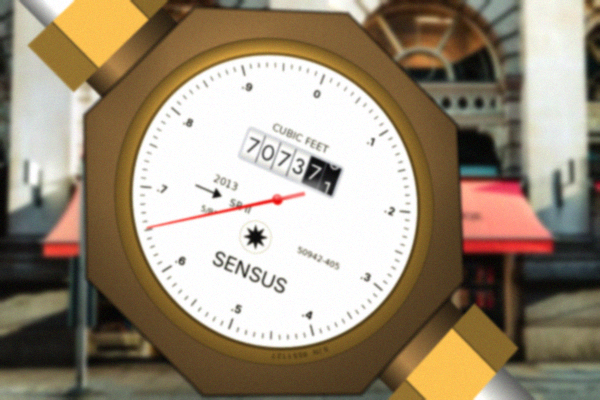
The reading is 707370.65ft³
